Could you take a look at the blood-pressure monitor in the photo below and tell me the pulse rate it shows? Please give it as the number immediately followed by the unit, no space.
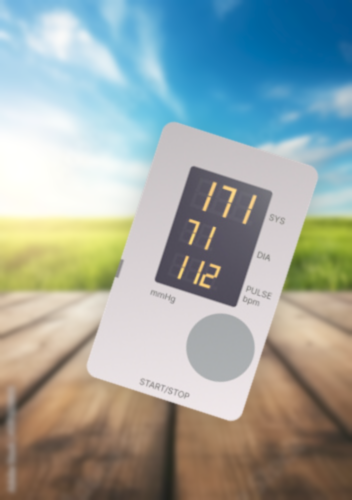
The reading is 112bpm
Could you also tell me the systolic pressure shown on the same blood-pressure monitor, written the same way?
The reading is 171mmHg
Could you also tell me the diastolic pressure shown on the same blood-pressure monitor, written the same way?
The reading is 71mmHg
